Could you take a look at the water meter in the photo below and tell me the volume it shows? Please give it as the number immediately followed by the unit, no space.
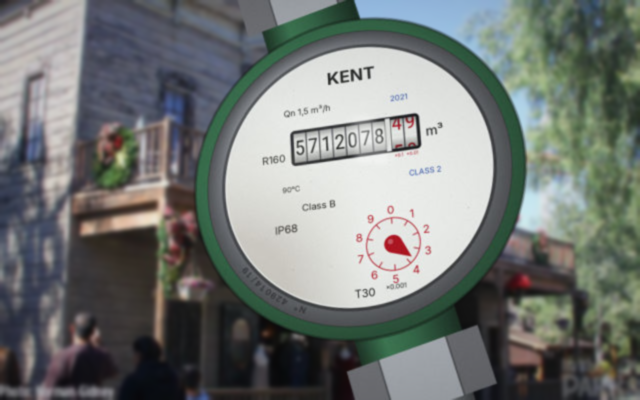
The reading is 5712078.493m³
